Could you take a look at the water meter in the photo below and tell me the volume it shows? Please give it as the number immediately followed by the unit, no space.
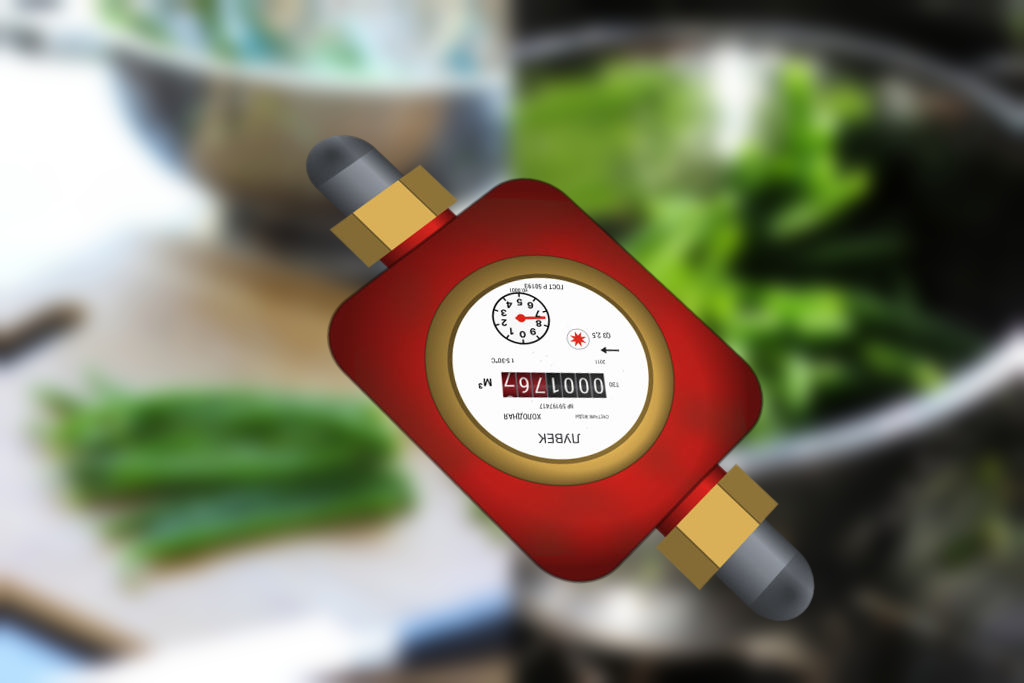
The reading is 1.7667m³
